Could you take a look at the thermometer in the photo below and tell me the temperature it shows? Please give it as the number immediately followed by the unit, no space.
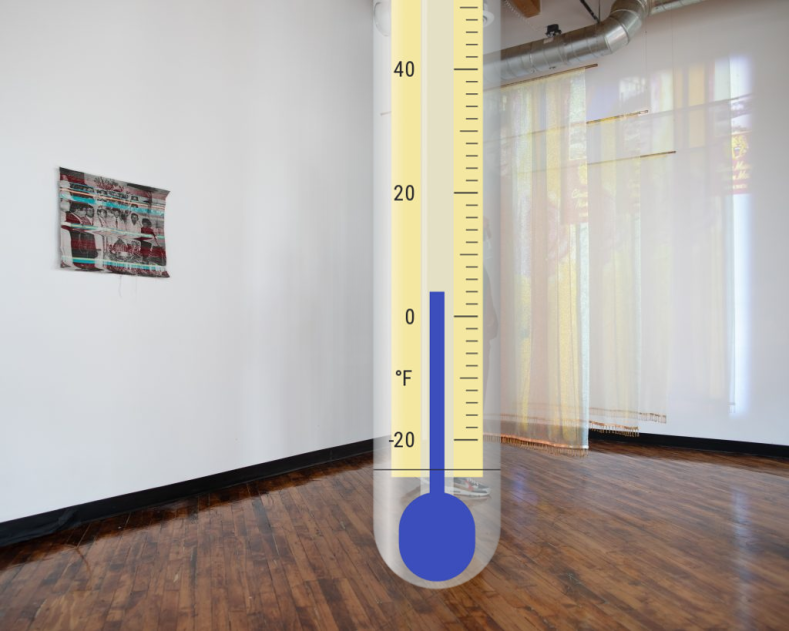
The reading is 4°F
